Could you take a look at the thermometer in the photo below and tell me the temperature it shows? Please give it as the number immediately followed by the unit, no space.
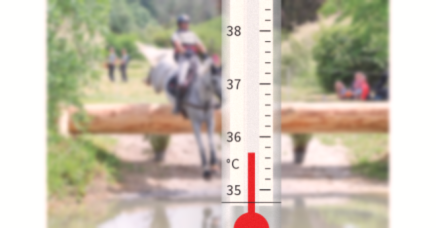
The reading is 35.7°C
